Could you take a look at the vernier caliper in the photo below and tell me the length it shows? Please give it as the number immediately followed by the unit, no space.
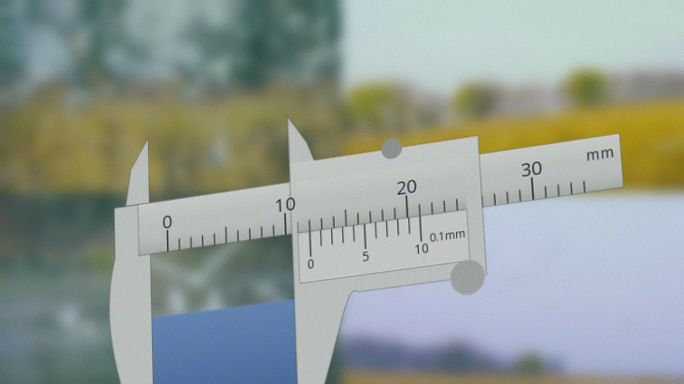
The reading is 12.0mm
